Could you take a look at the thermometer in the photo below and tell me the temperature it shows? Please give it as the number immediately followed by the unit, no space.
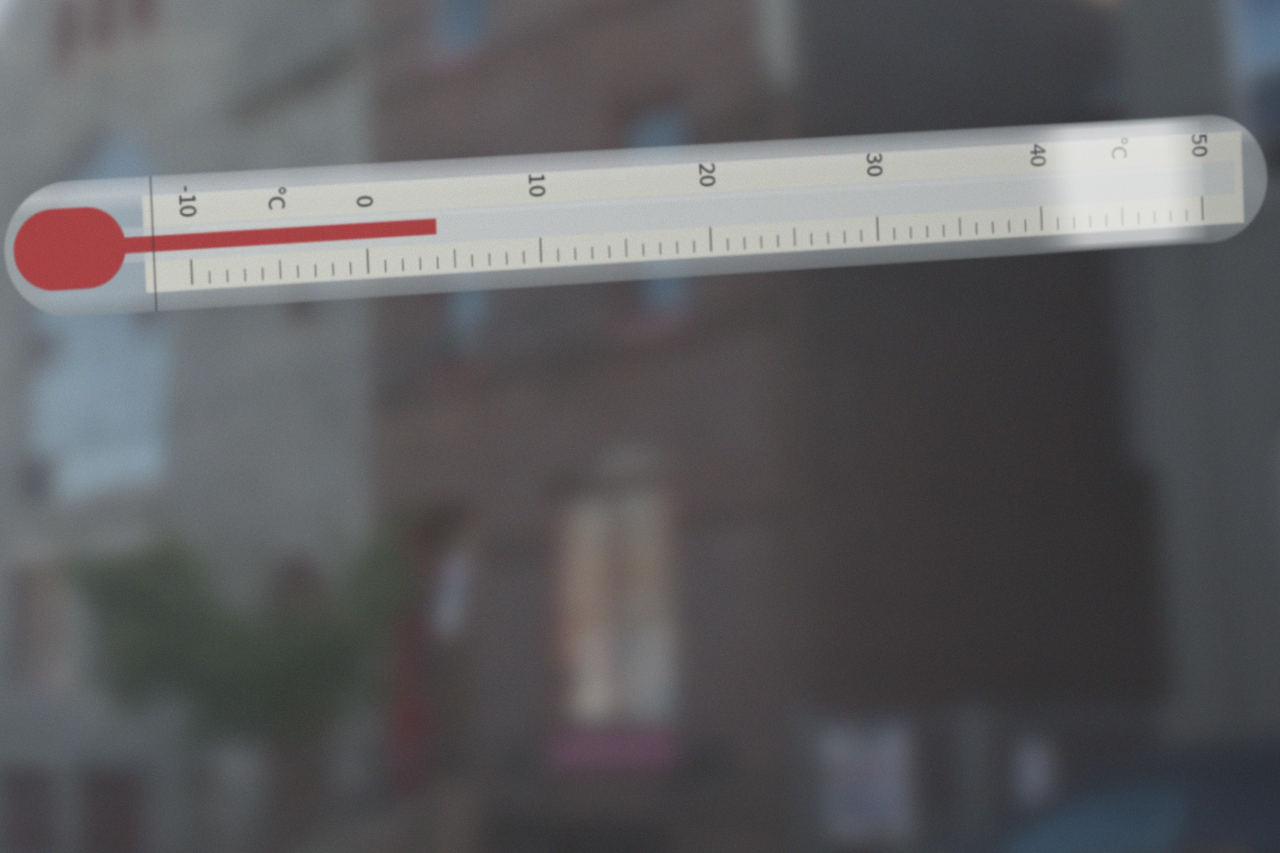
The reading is 4°C
